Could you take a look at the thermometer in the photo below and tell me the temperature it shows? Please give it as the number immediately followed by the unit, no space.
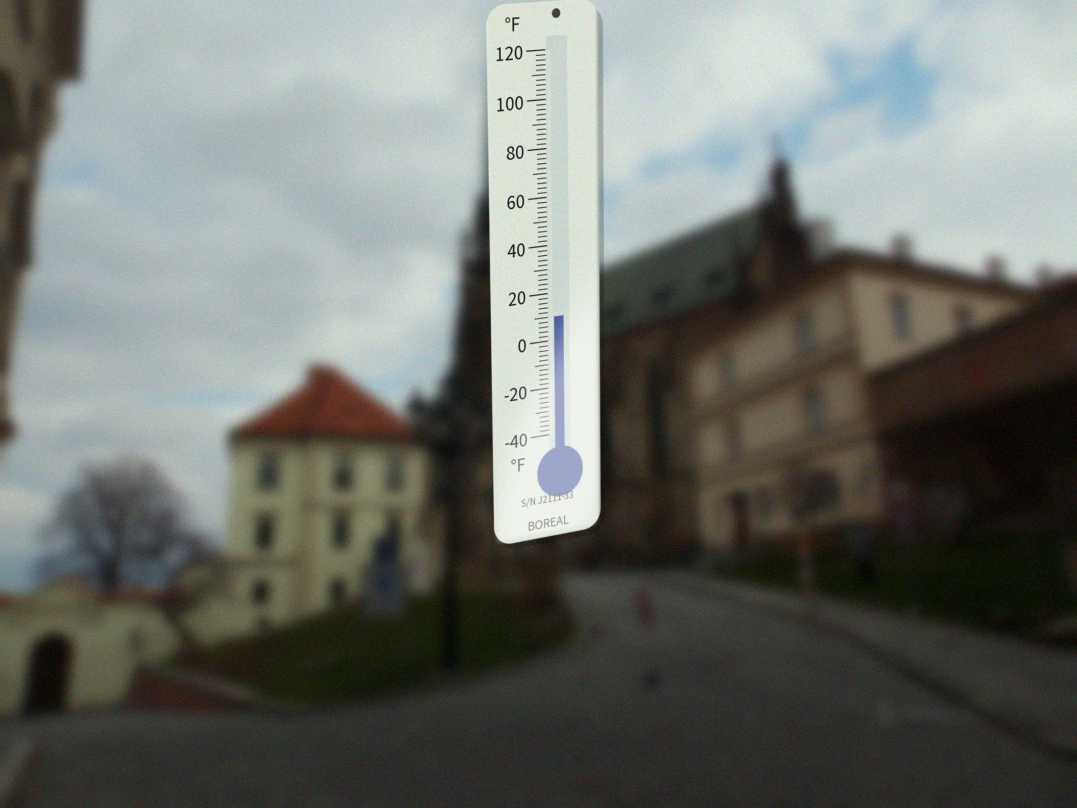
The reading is 10°F
